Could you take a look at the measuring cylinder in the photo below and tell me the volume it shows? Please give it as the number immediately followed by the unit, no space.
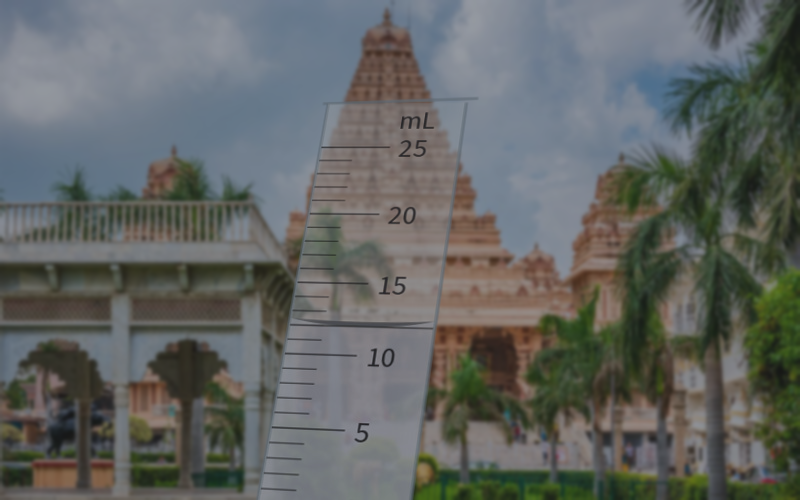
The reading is 12mL
